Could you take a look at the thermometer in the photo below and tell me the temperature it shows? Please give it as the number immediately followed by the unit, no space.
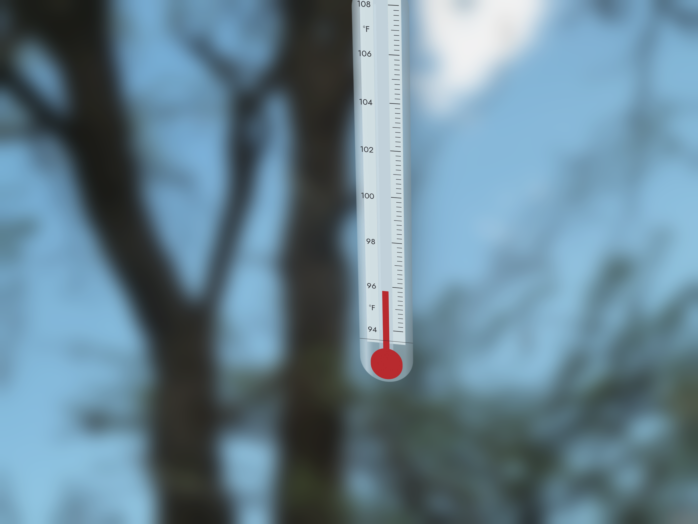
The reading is 95.8°F
